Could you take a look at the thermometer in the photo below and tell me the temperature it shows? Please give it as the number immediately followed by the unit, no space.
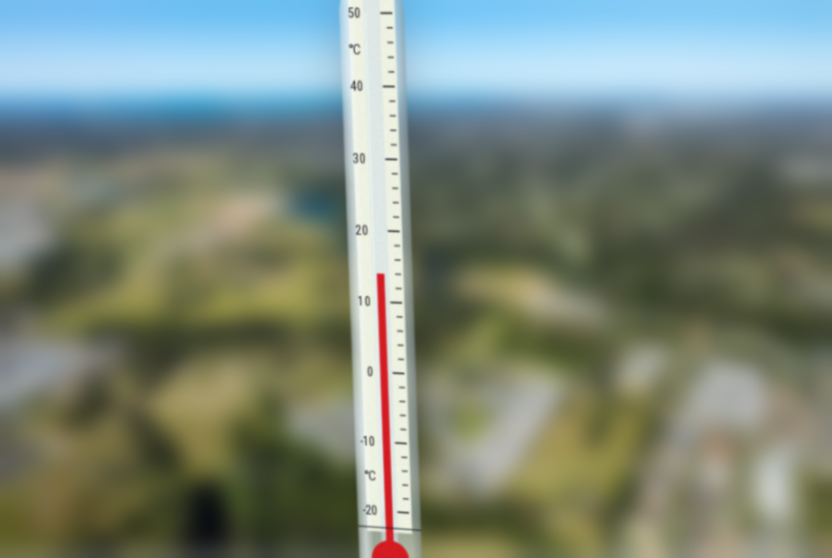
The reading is 14°C
